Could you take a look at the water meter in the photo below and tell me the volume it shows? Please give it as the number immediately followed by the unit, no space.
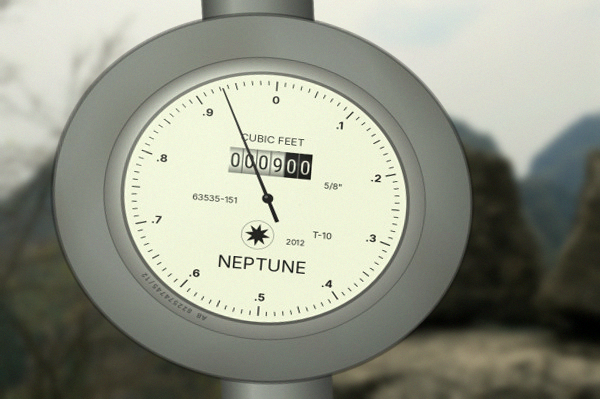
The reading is 899.93ft³
